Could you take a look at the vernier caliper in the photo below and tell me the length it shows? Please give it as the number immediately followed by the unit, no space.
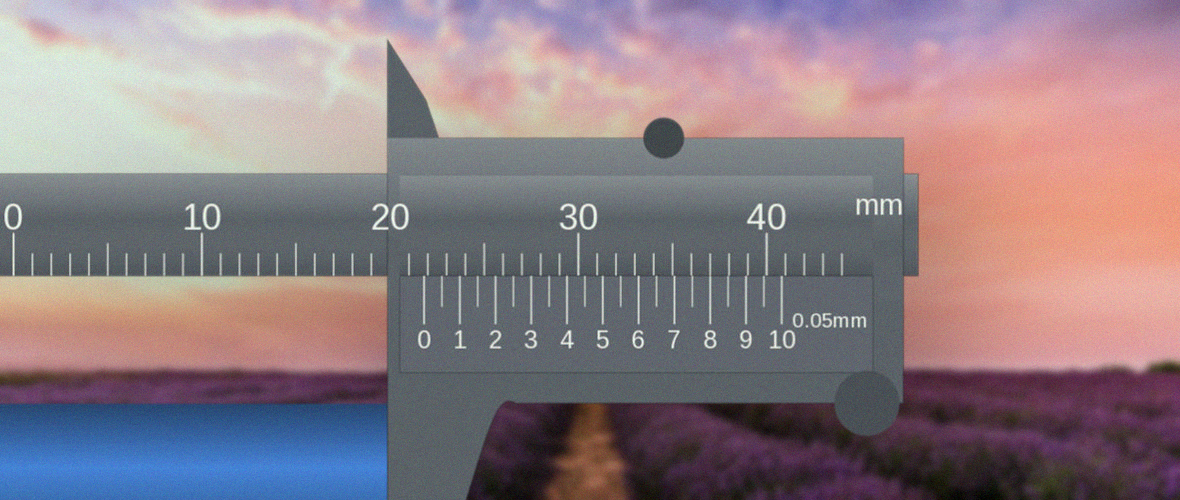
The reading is 21.8mm
